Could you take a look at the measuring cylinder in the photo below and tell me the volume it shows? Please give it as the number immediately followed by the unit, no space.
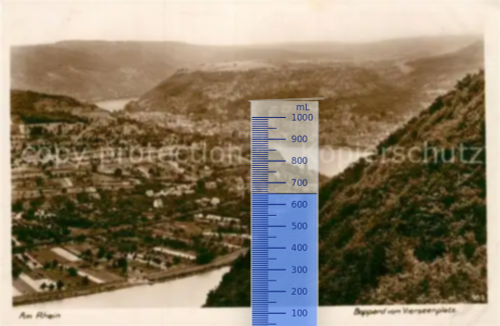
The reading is 650mL
